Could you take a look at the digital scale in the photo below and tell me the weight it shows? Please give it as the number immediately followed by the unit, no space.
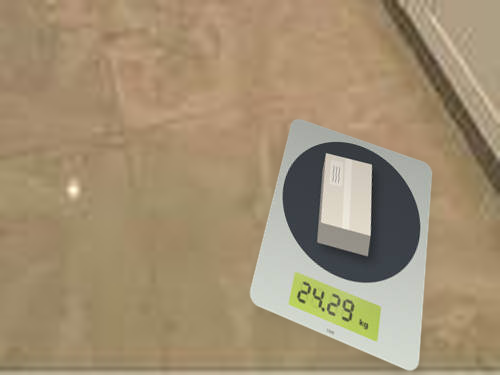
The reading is 24.29kg
